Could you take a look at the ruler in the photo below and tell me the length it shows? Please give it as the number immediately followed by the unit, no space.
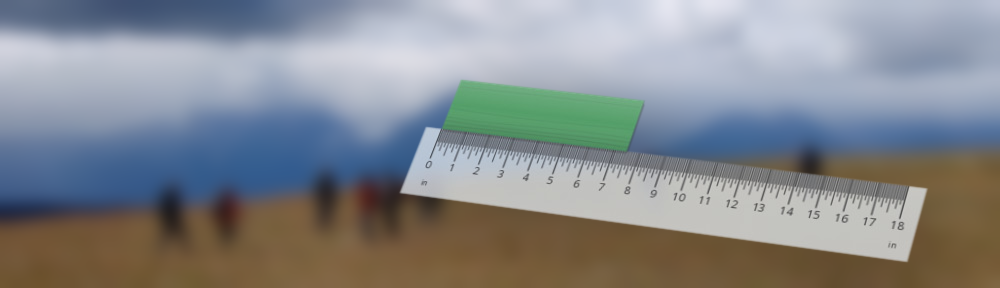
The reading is 7.5in
